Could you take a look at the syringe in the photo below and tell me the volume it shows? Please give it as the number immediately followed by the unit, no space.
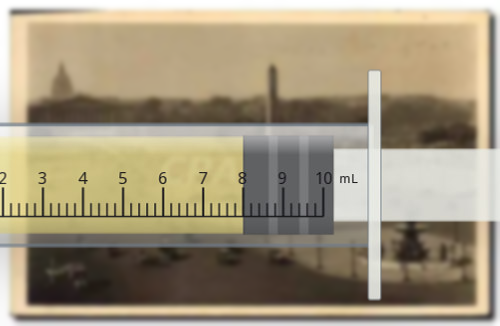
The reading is 8mL
